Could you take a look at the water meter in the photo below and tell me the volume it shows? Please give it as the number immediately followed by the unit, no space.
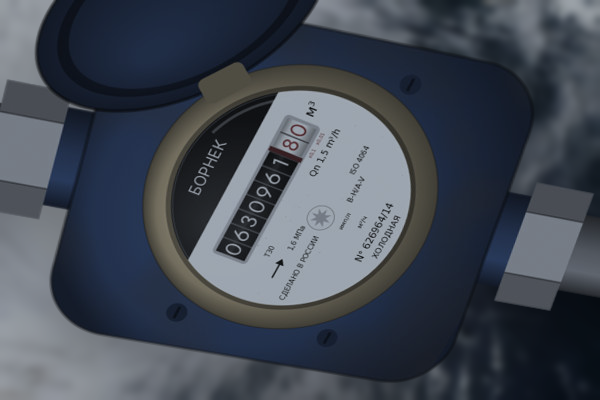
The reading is 630961.80m³
